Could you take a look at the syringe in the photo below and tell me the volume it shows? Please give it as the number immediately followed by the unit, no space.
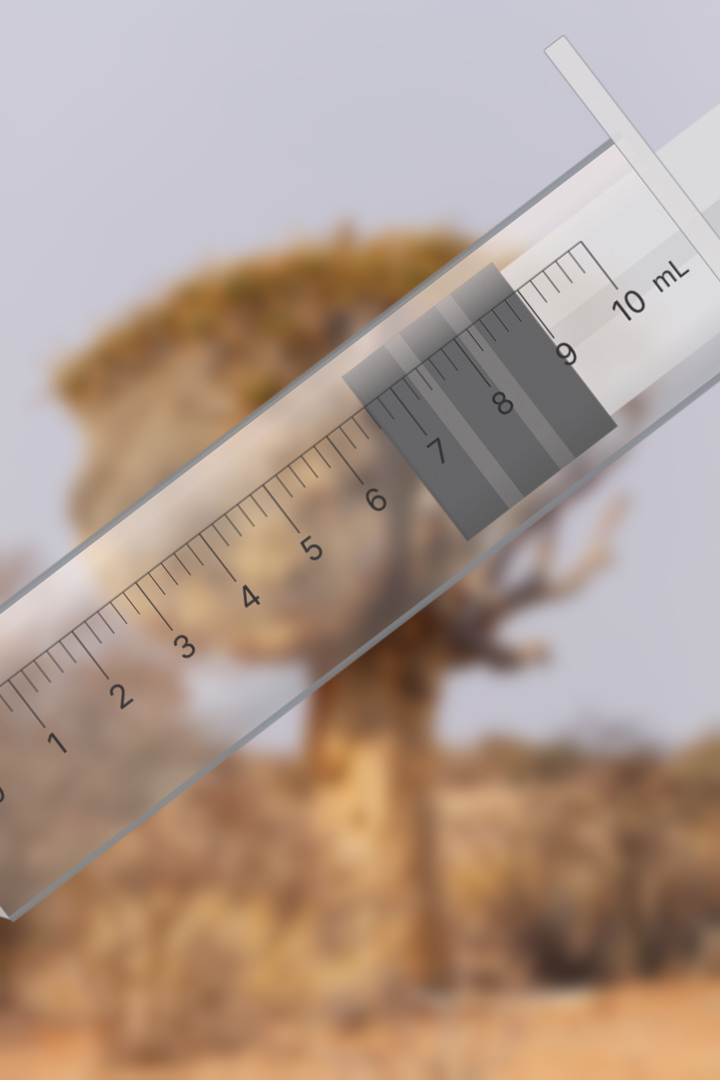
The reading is 6.6mL
